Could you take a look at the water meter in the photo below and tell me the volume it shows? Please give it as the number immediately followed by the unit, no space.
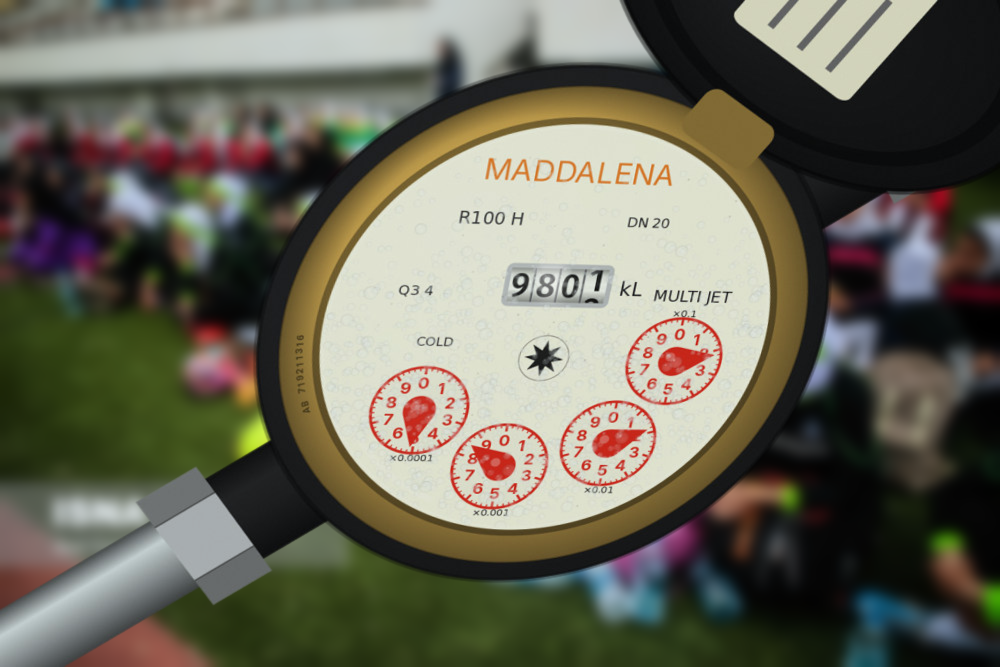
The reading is 9801.2185kL
